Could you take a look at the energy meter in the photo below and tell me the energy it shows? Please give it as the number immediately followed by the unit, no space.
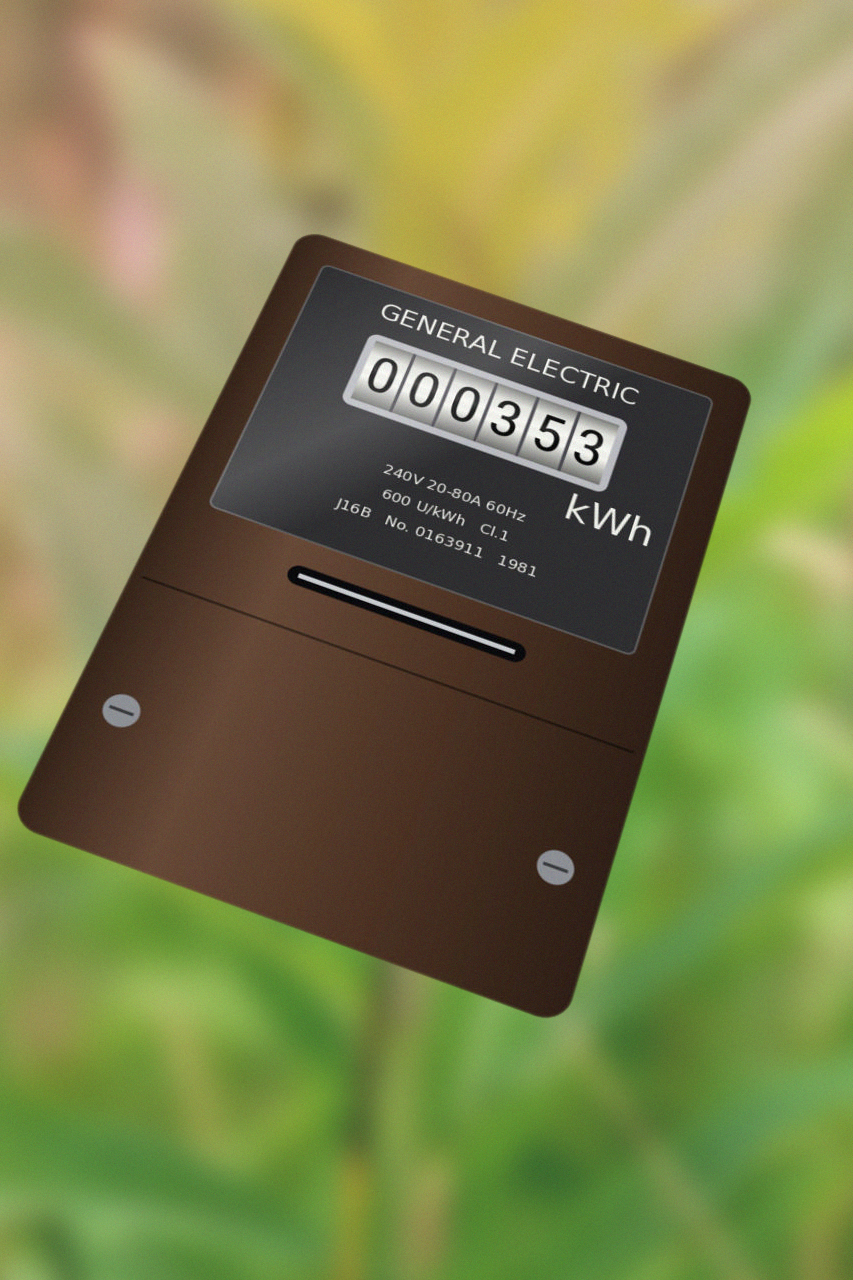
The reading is 353kWh
